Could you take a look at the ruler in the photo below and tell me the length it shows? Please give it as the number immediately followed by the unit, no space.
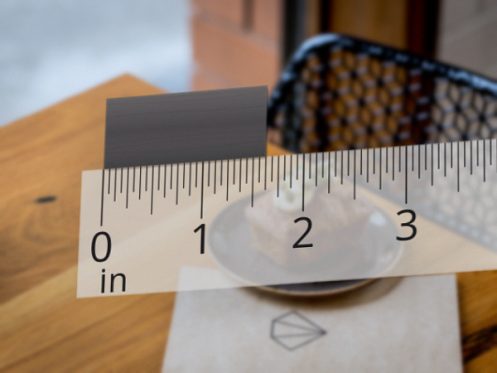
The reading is 1.625in
